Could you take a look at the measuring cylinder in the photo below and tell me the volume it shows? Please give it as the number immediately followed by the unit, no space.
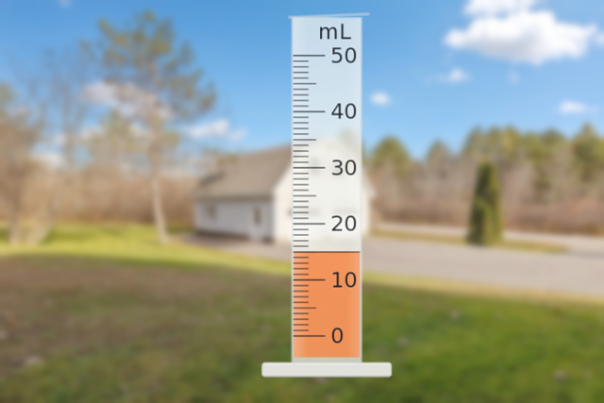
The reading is 15mL
